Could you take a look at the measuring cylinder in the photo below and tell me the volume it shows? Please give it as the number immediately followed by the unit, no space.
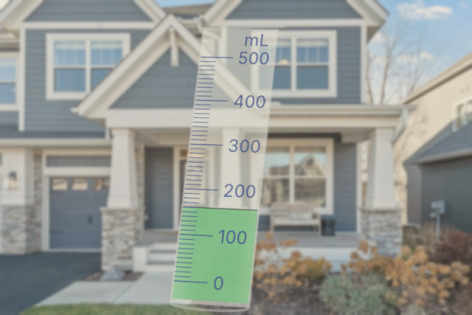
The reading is 160mL
